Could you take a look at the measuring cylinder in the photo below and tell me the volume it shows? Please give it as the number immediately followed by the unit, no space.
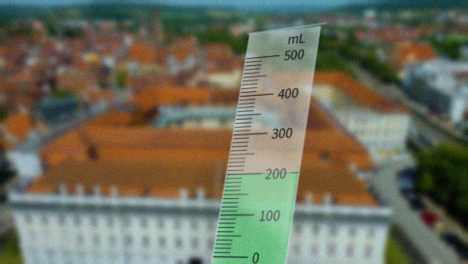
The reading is 200mL
